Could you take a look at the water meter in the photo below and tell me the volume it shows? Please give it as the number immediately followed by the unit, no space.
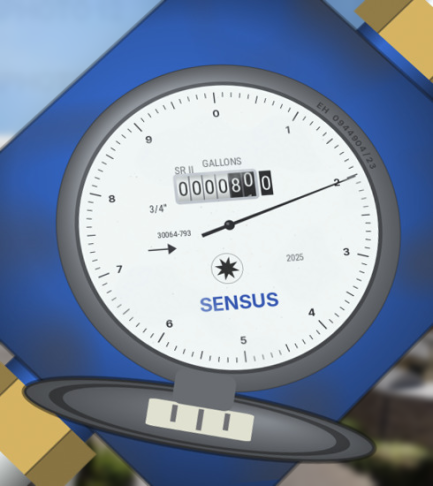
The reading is 802.0gal
